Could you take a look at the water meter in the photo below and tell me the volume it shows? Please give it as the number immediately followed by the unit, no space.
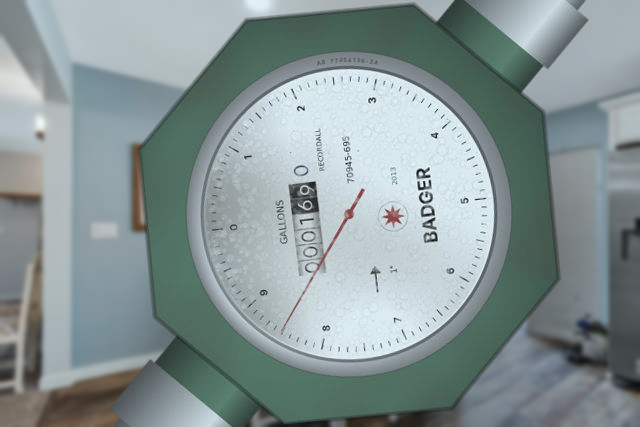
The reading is 1688.5gal
